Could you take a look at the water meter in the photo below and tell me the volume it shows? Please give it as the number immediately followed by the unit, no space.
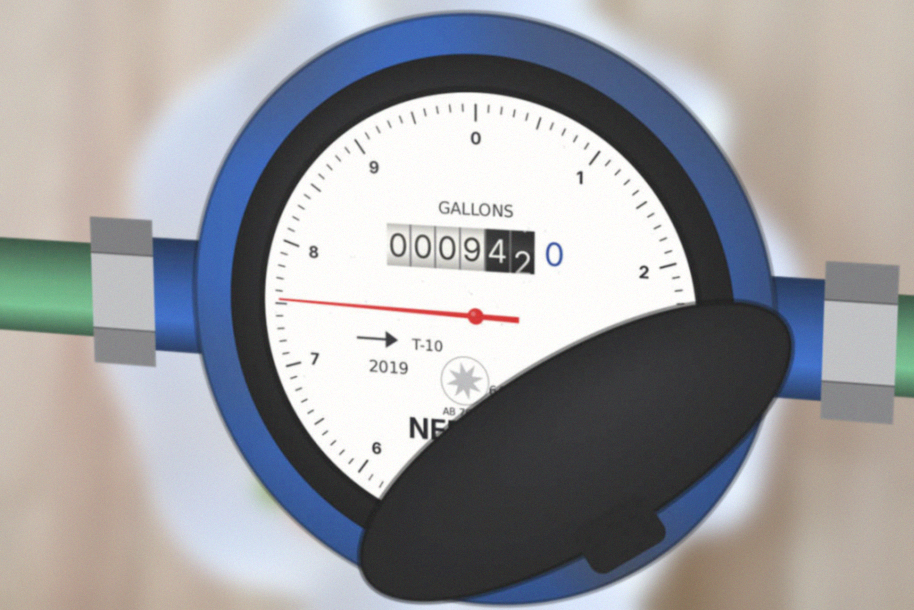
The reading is 9417.5gal
